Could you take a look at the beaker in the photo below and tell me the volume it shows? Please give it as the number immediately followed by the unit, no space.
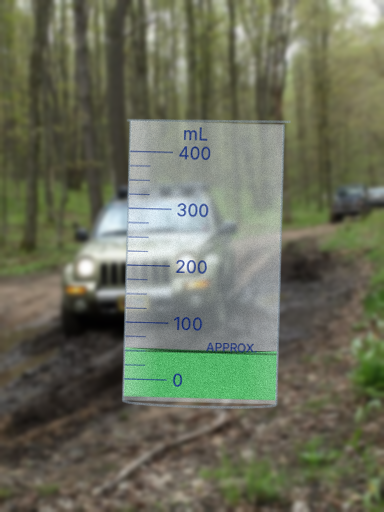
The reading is 50mL
